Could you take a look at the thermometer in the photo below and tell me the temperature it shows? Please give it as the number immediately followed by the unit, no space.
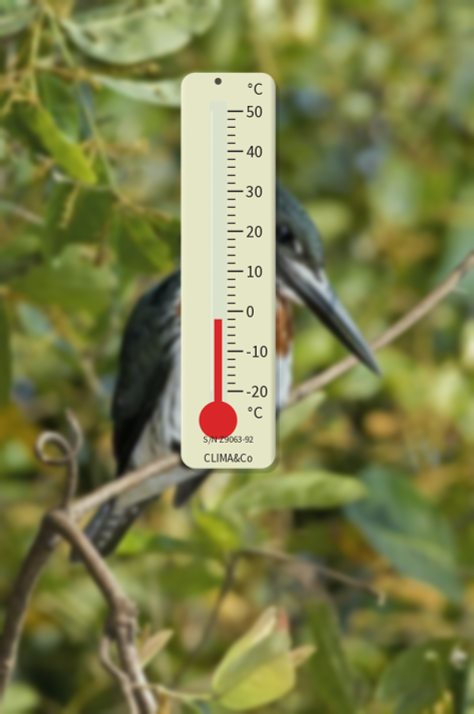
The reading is -2°C
